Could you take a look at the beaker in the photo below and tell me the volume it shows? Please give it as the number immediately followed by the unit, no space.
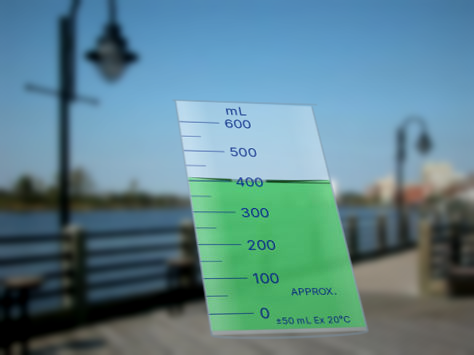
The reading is 400mL
